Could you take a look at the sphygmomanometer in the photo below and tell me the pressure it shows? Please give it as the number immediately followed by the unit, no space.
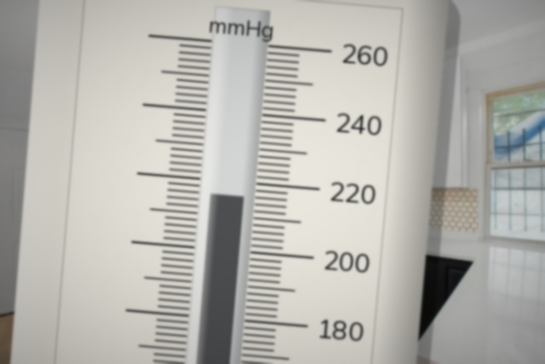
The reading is 216mmHg
